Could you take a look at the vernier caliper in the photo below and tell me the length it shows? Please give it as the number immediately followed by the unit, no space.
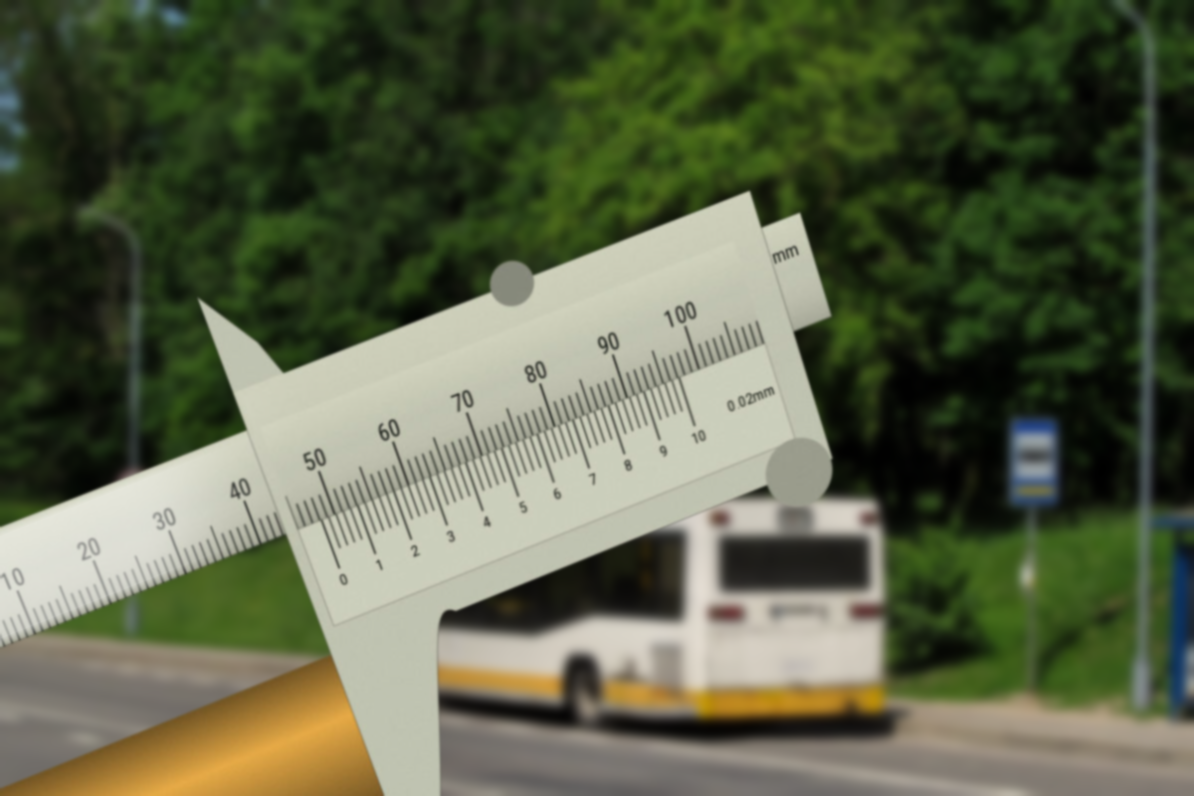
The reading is 48.2mm
